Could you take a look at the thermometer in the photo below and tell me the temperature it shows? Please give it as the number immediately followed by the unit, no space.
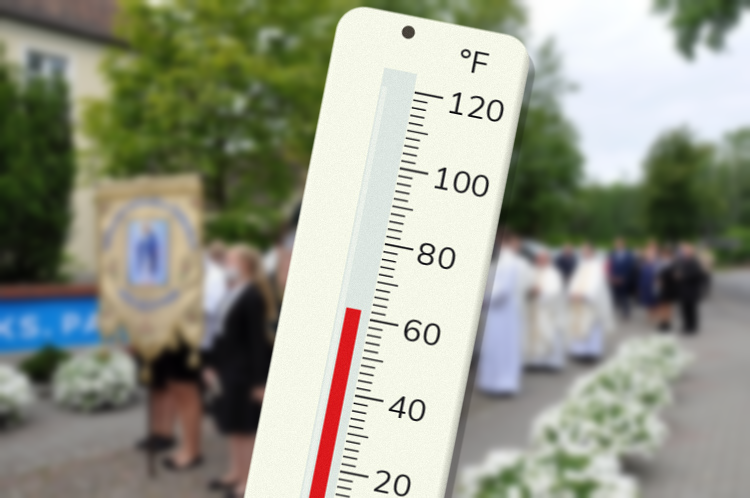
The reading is 62°F
